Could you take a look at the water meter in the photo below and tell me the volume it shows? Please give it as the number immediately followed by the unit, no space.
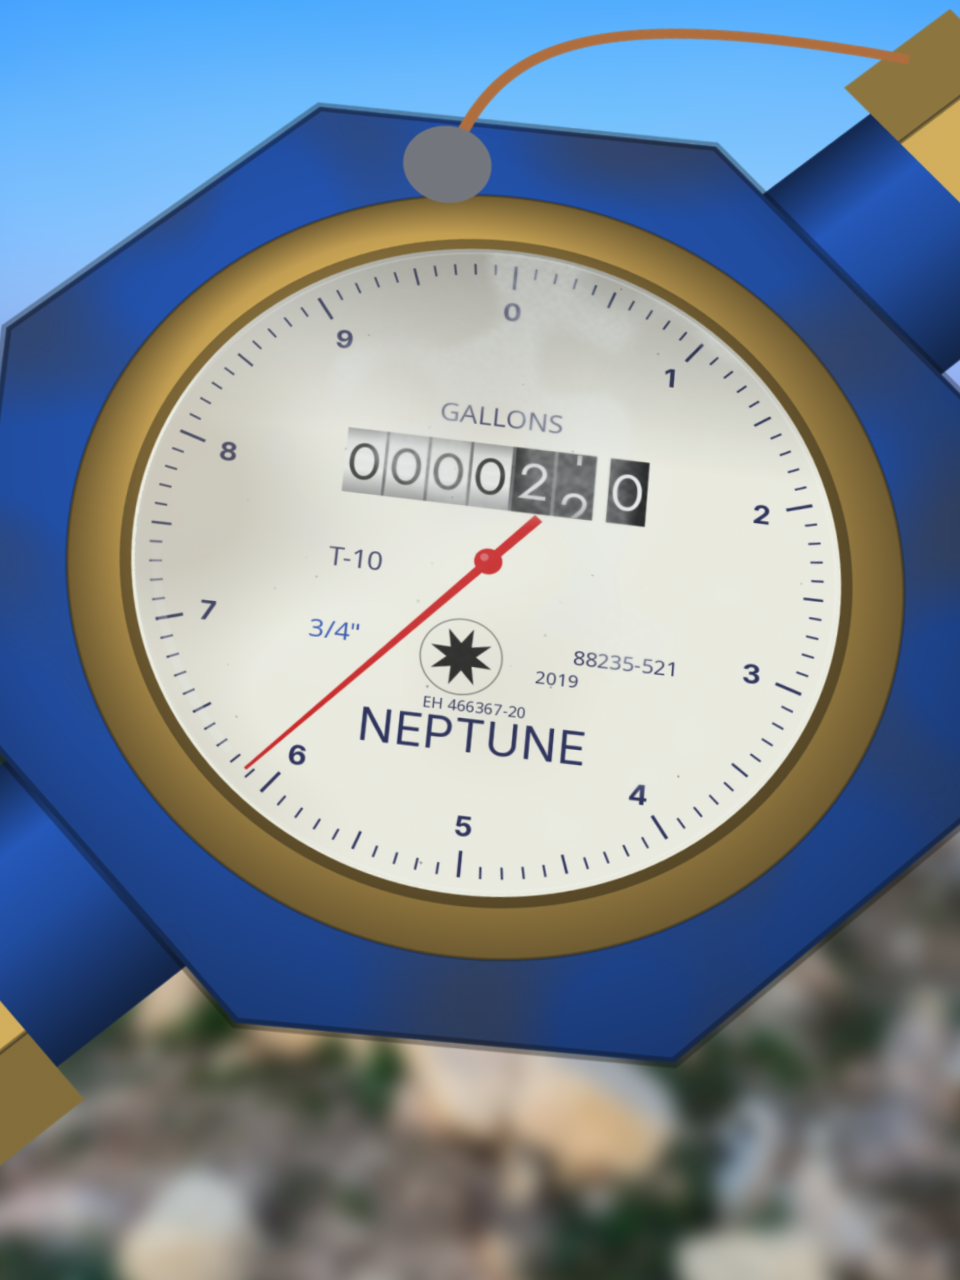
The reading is 216.1gal
